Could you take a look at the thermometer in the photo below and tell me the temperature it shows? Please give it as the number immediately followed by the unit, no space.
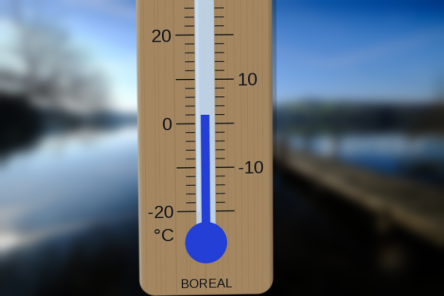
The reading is 2°C
